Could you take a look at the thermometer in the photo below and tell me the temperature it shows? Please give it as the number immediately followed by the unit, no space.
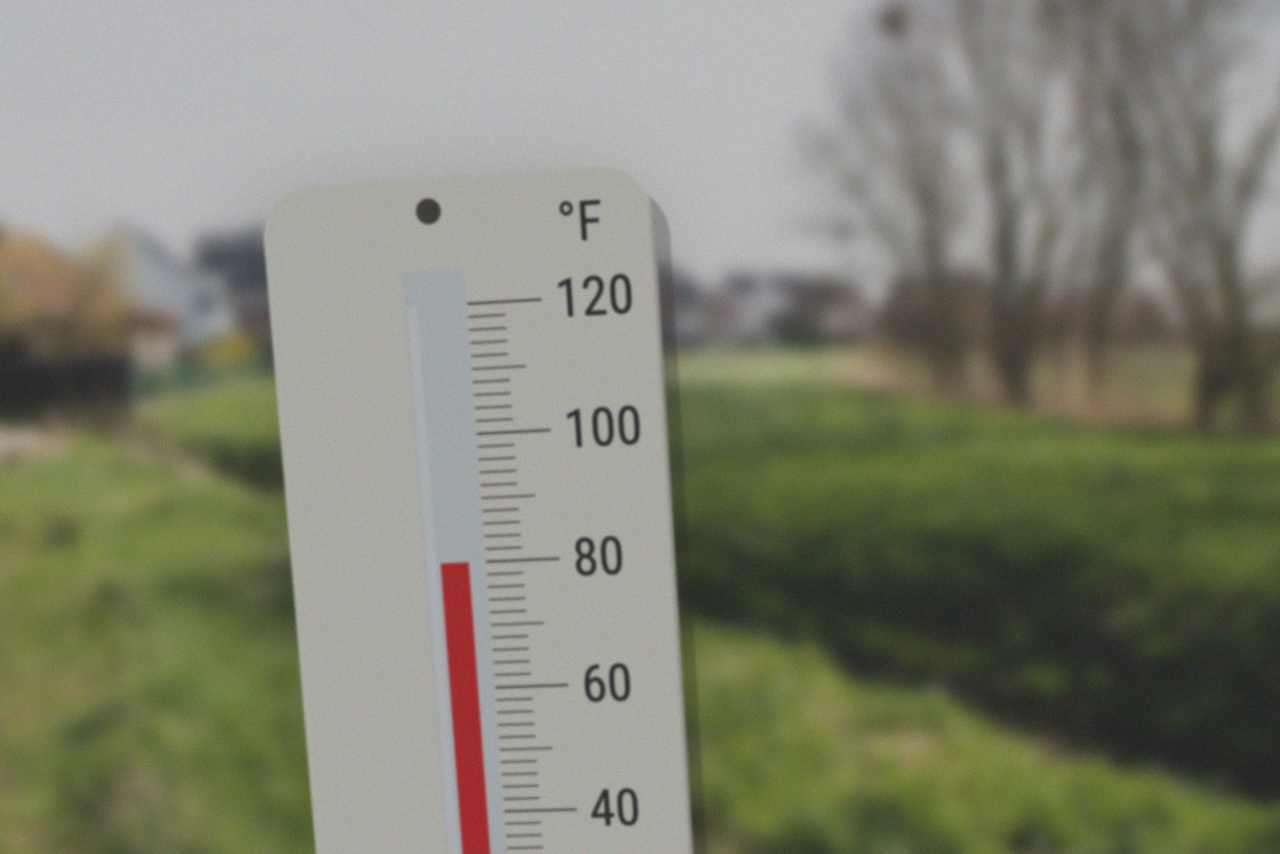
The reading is 80°F
